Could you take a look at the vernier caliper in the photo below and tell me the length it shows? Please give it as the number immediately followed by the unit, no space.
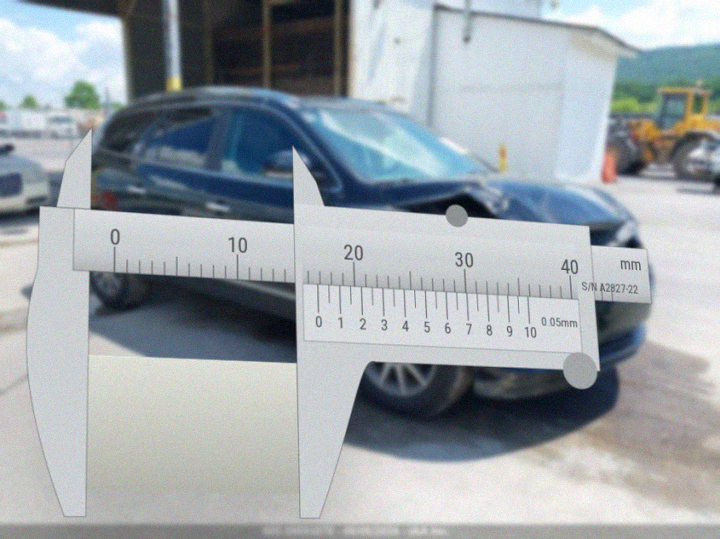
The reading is 16.8mm
